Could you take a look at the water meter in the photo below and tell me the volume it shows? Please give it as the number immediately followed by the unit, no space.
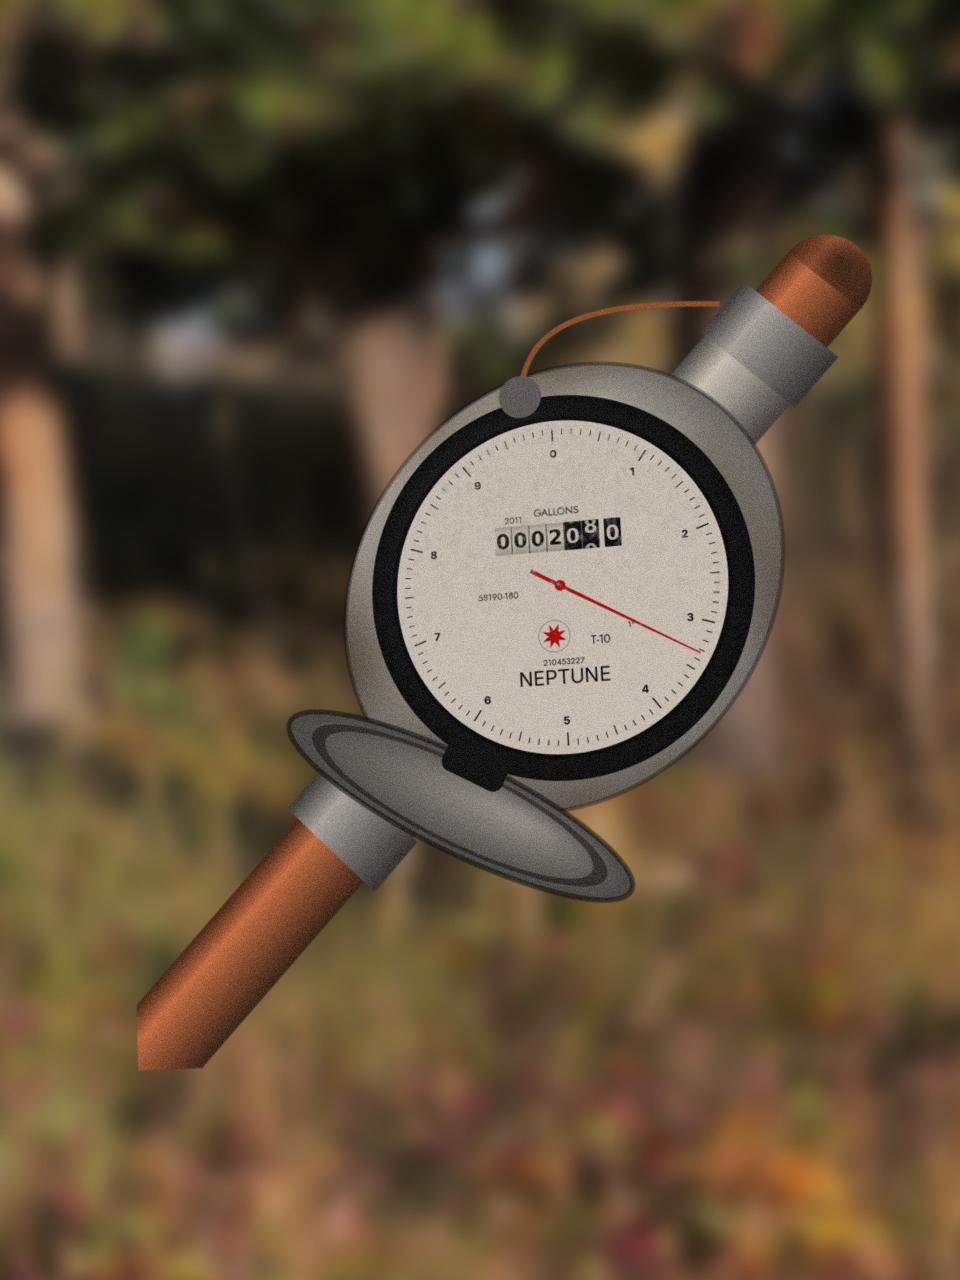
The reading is 2083.3gal
